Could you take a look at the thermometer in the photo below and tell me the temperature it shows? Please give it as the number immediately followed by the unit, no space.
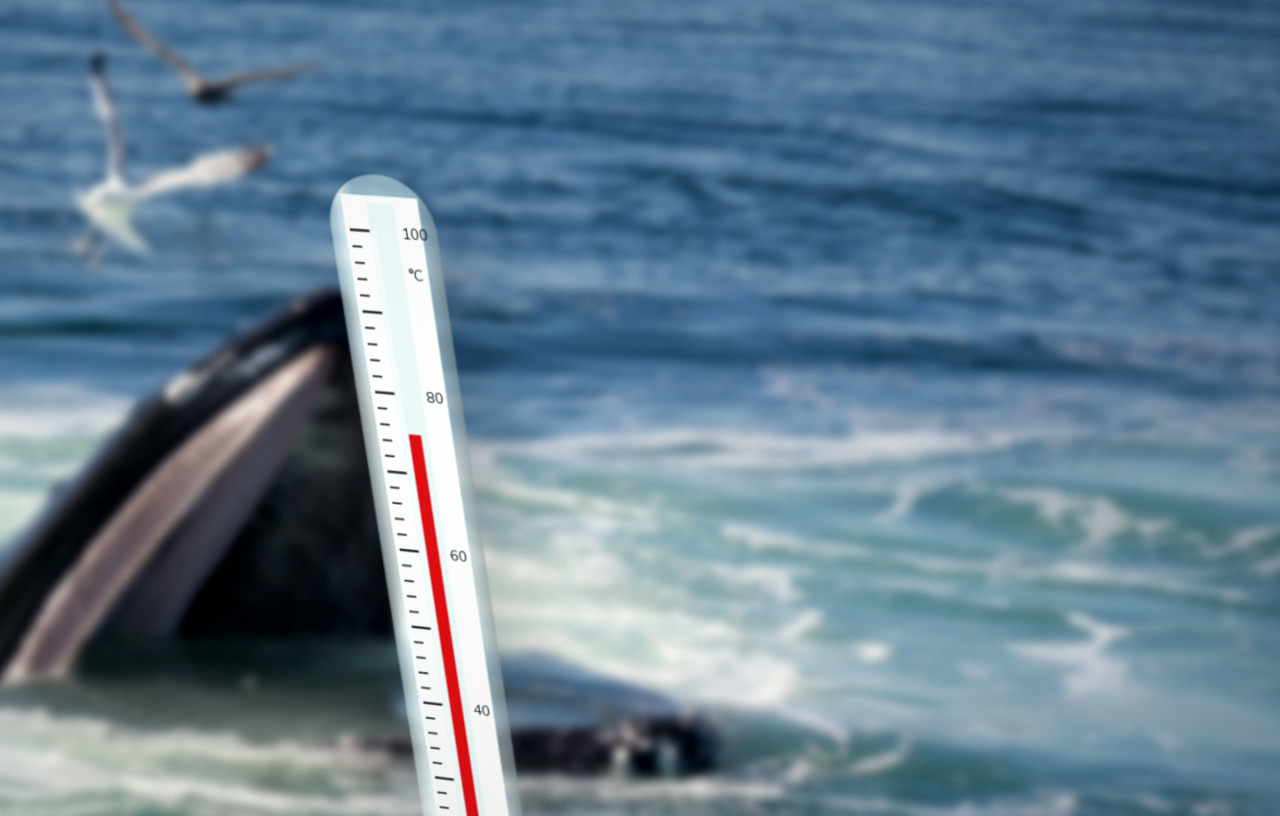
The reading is 75°C
